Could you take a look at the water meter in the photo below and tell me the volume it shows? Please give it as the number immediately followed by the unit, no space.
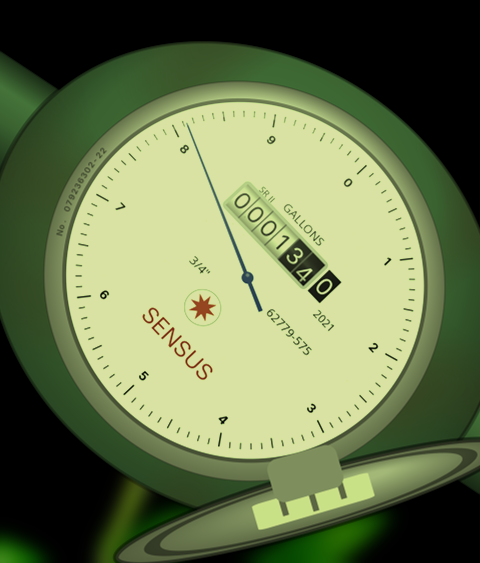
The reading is 1338.1gal
